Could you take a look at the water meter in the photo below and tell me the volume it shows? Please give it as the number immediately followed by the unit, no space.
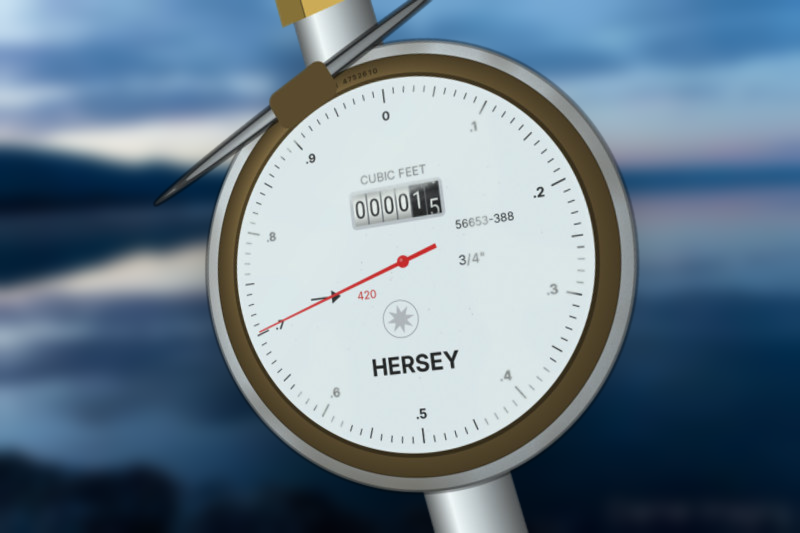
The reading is 14.70ft³
